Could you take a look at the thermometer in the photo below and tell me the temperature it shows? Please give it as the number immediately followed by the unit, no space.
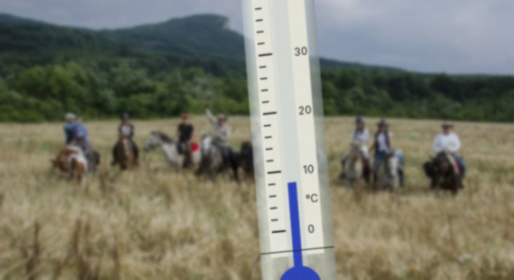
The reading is 8°C
